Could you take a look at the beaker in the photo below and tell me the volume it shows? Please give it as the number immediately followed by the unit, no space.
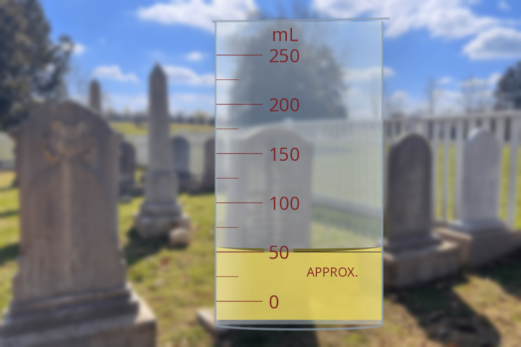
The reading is 50mL
